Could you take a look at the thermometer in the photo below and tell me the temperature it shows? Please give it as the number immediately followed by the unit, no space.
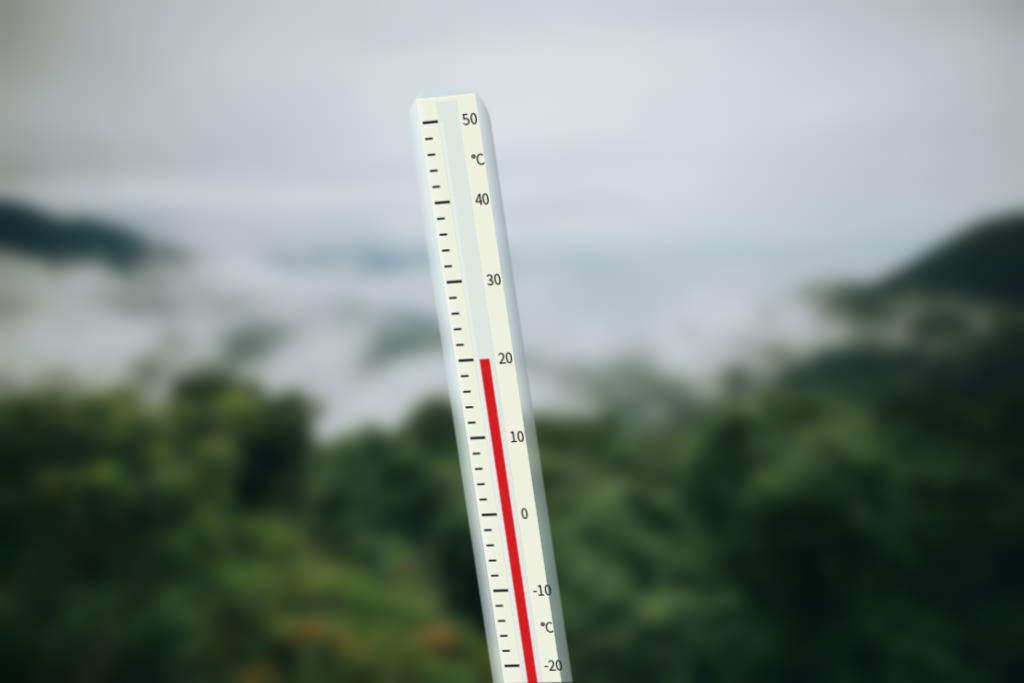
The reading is 20°C
